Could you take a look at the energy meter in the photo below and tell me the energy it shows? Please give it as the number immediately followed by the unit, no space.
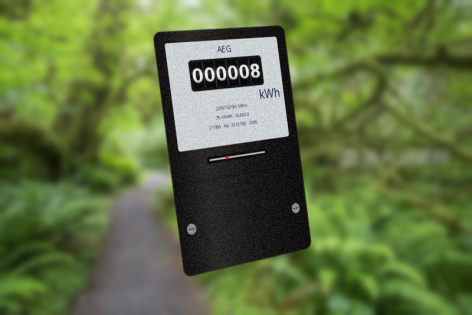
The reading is 8kWh
